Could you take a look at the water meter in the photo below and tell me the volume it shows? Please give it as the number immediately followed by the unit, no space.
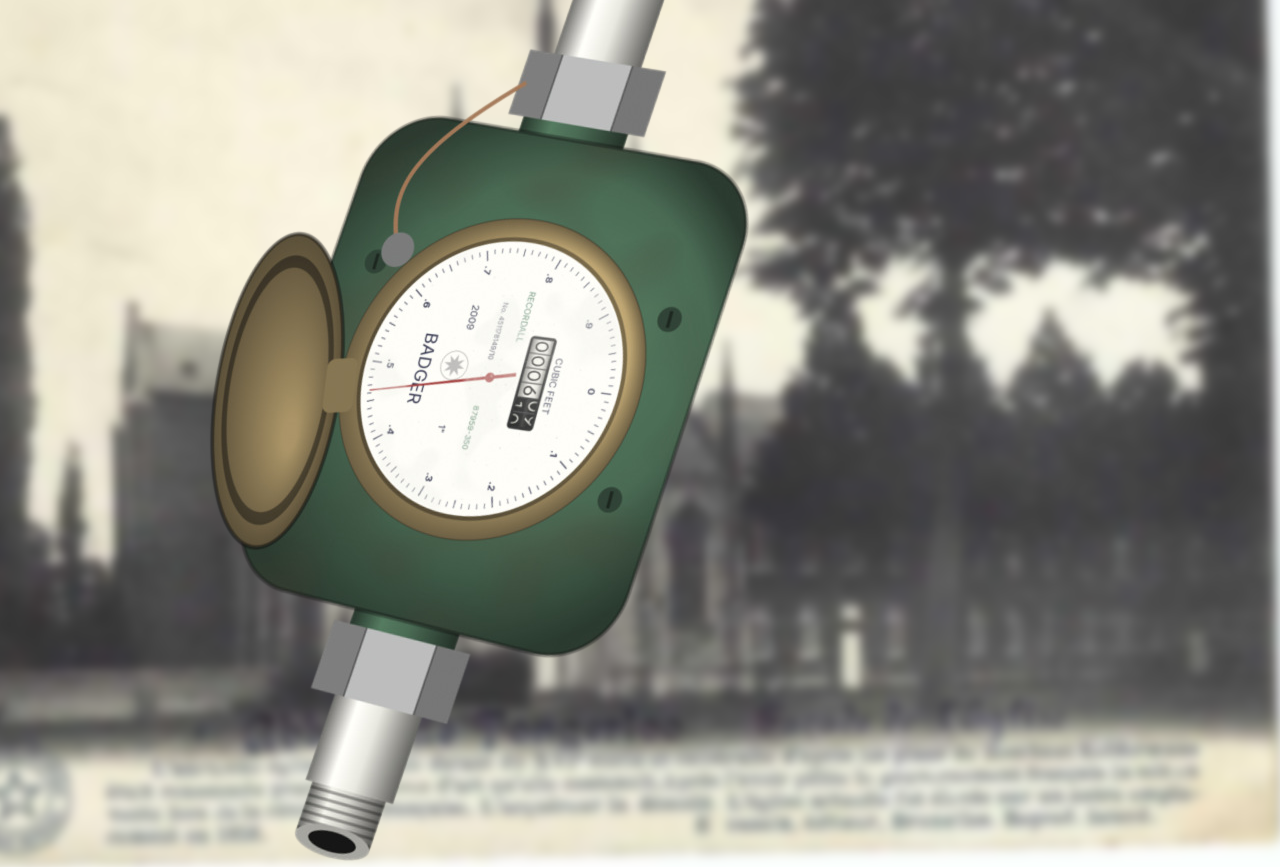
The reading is 609.46ft³
